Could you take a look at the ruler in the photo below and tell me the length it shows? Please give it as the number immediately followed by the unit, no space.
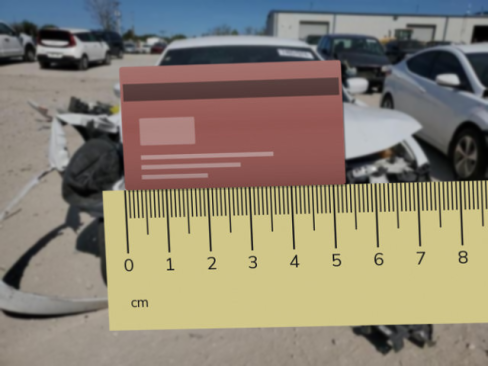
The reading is 5.3cm
